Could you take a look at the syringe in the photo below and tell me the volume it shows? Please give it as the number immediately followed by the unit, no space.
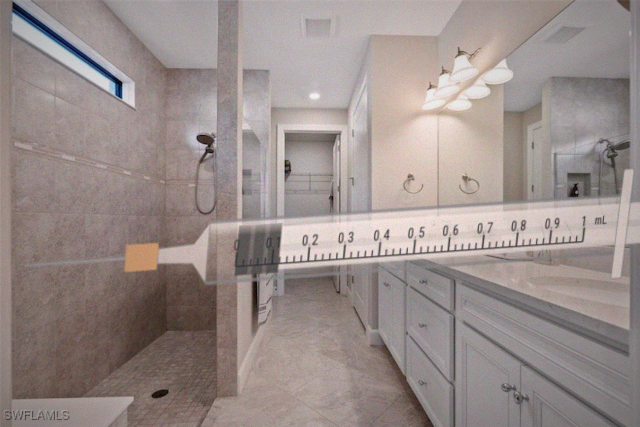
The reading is 0mL
